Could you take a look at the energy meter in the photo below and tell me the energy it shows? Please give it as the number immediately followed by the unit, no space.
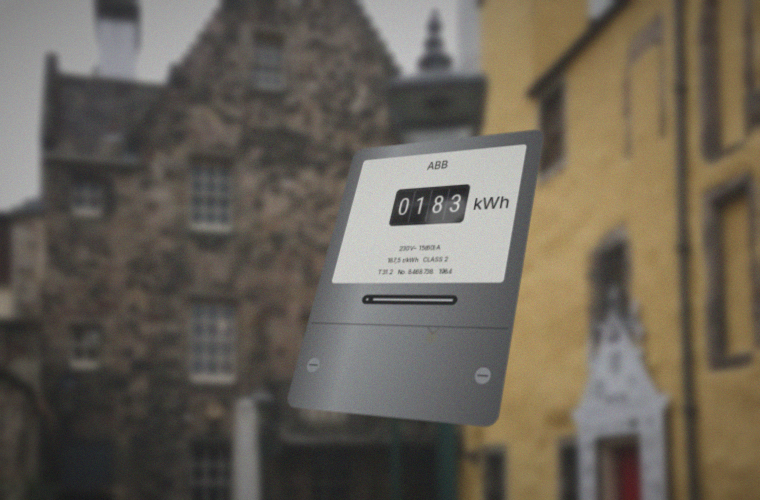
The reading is 183kWh
